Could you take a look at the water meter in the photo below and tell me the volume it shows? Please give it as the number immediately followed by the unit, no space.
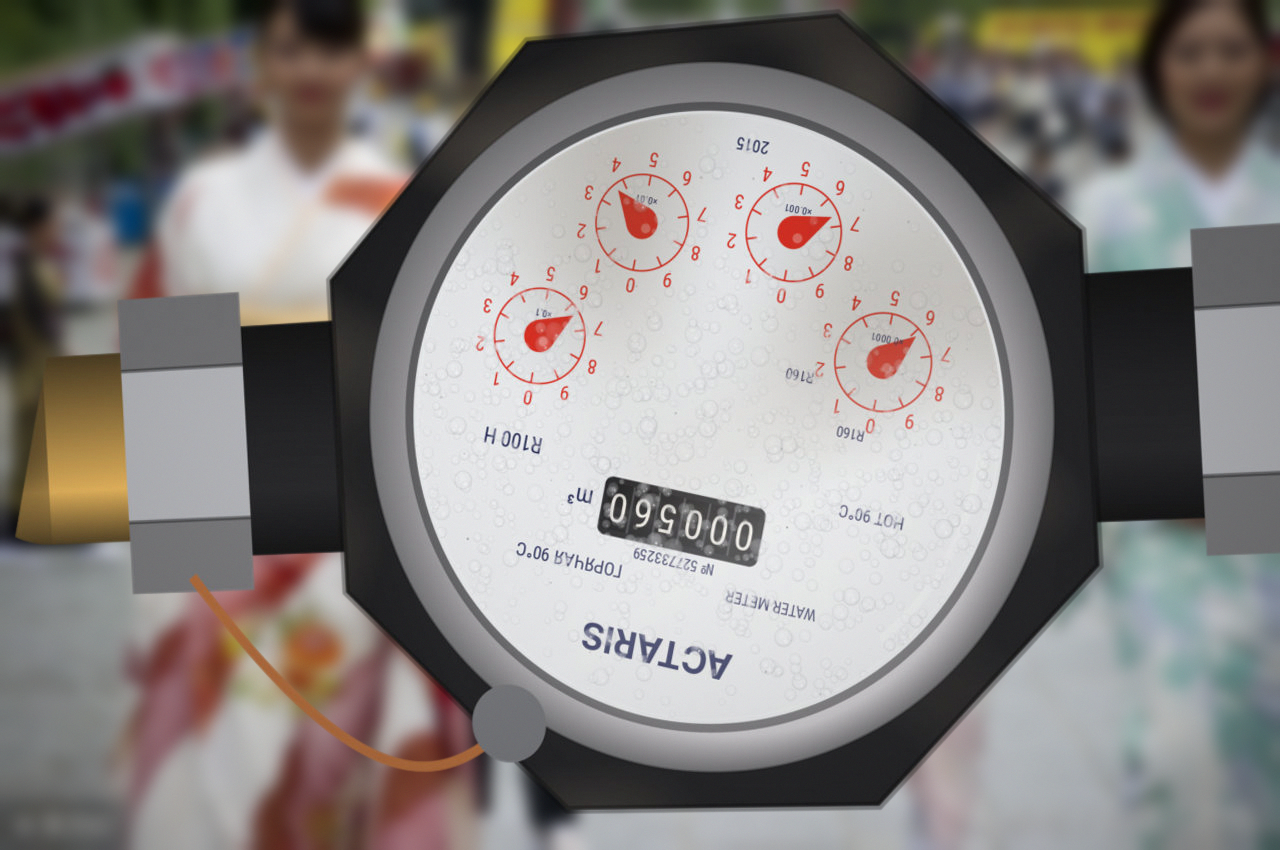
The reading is 560.6366m³
